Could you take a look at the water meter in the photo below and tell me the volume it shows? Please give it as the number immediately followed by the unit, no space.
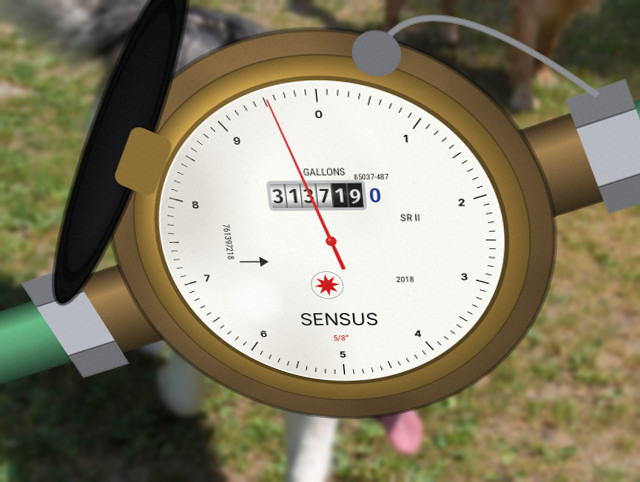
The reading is 3137189.5gal
